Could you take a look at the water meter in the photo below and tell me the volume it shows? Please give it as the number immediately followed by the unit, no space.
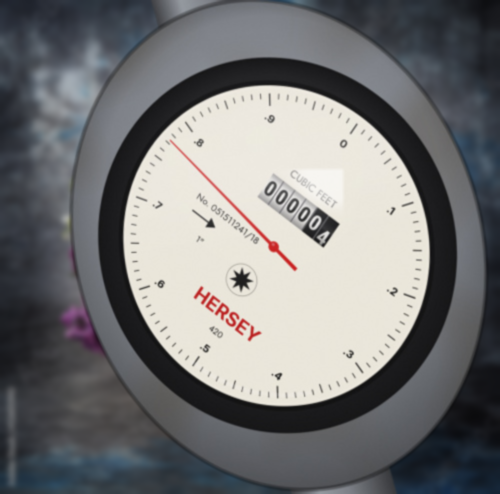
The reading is 3.77ft³
